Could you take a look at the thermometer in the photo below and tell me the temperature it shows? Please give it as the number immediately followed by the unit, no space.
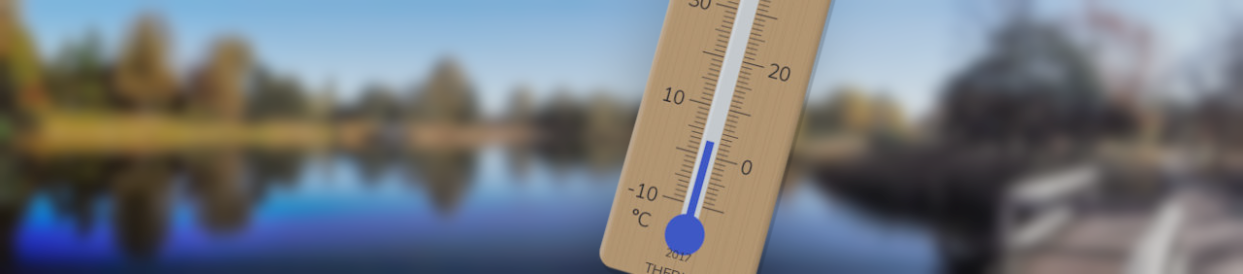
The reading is 3°C
